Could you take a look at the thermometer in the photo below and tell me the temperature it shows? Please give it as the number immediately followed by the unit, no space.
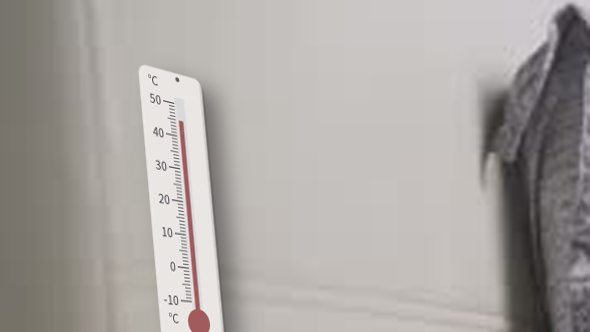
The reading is 45°C
